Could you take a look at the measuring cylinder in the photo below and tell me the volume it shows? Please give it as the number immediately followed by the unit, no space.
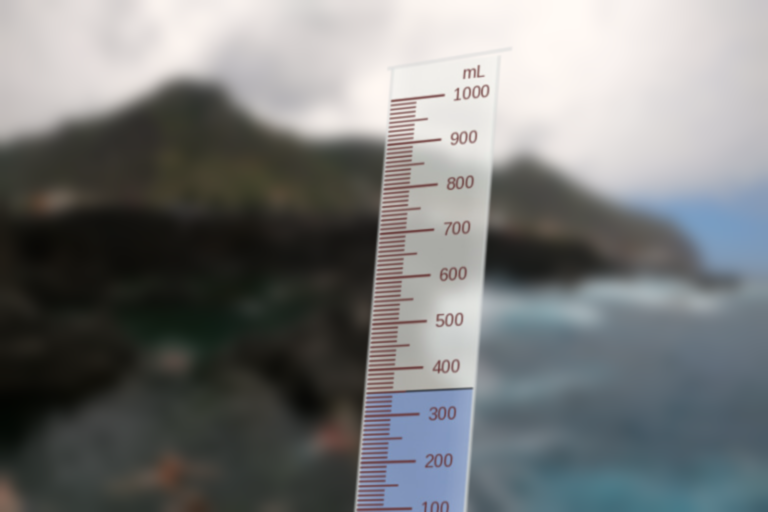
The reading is 350mL
